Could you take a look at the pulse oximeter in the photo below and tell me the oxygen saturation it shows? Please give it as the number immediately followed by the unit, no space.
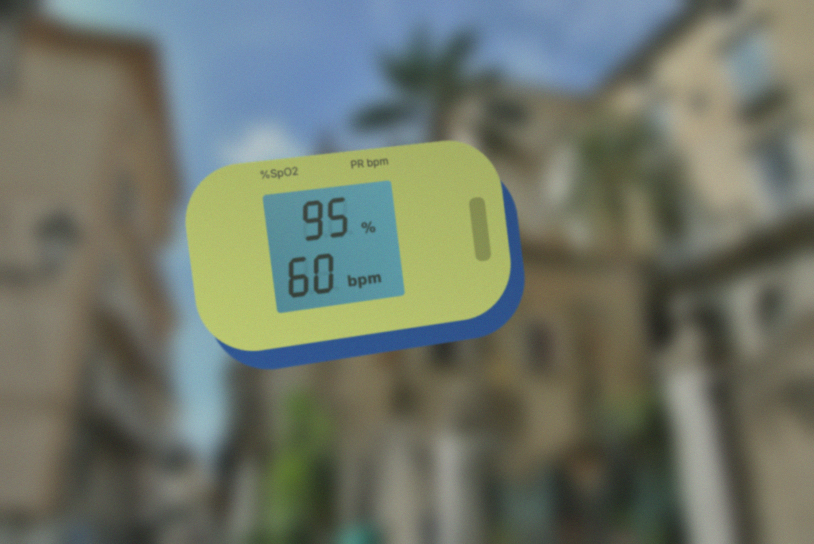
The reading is 95%
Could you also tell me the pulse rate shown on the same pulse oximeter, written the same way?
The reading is 60bpm
